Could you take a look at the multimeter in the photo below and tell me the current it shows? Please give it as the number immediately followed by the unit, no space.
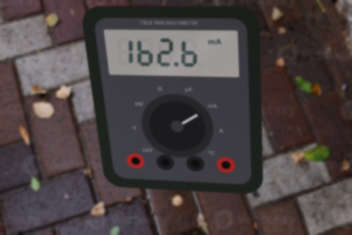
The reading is 162.6mA
